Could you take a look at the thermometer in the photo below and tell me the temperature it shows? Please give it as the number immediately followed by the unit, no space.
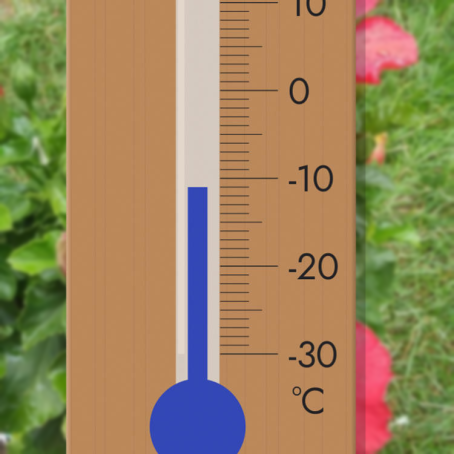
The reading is -11°C
